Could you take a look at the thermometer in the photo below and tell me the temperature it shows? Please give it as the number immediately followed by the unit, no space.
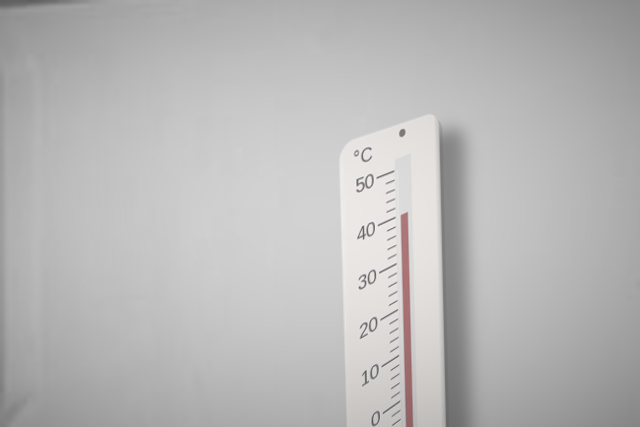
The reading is 40°C
